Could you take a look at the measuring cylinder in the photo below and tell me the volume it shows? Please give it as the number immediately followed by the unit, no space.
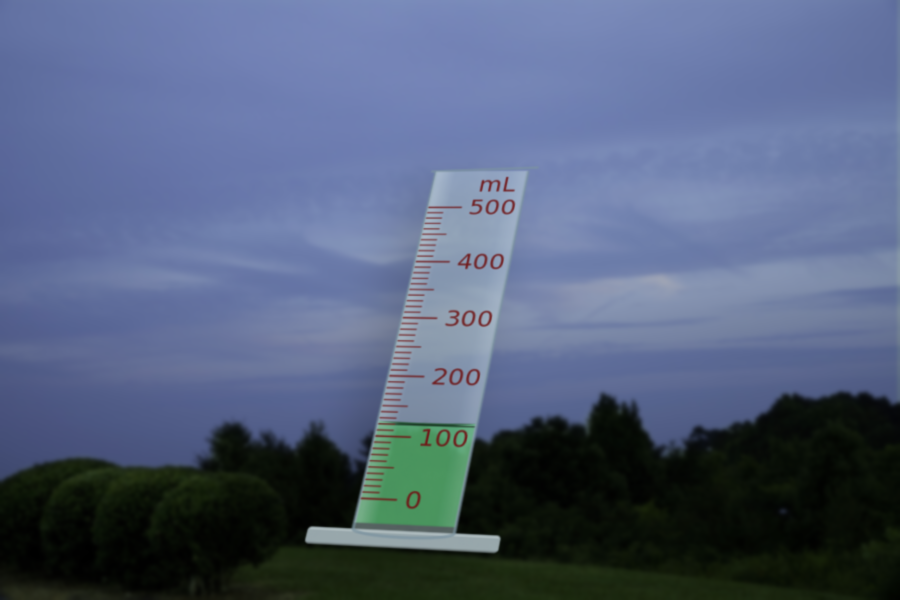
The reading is 120mL
